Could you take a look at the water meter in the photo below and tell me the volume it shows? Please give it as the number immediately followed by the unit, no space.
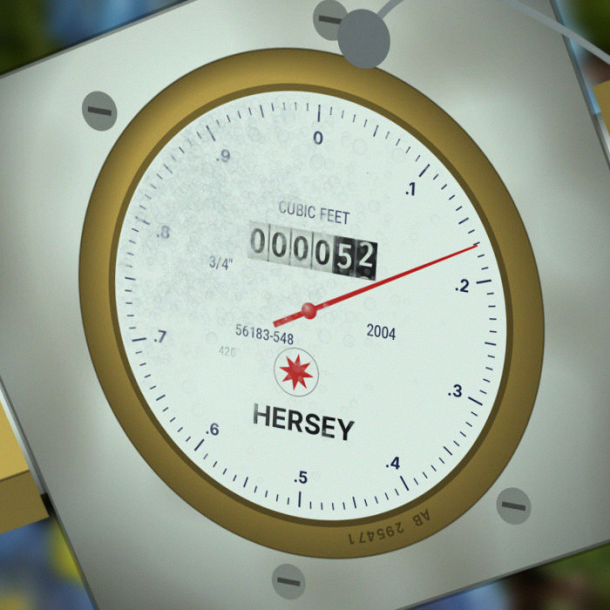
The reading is 52.17ft³
